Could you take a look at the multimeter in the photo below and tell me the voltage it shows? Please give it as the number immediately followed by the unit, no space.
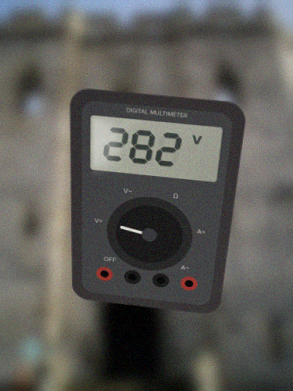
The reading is 282V
